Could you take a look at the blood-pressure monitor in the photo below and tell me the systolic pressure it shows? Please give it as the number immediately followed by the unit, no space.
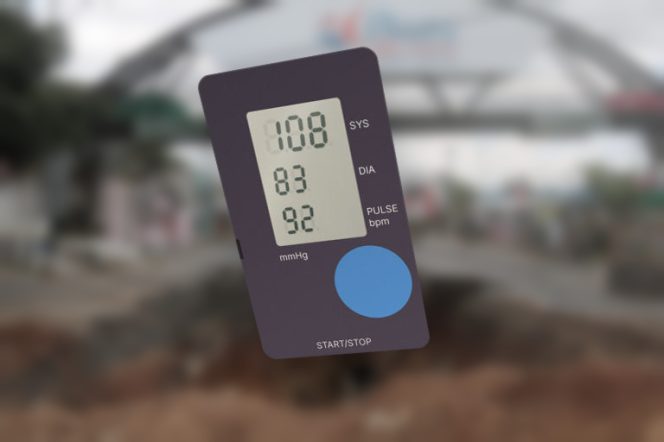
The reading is 108mmHg
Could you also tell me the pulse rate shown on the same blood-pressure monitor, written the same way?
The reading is 92bpm
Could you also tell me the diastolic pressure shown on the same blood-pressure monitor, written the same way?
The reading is 83mmHg
